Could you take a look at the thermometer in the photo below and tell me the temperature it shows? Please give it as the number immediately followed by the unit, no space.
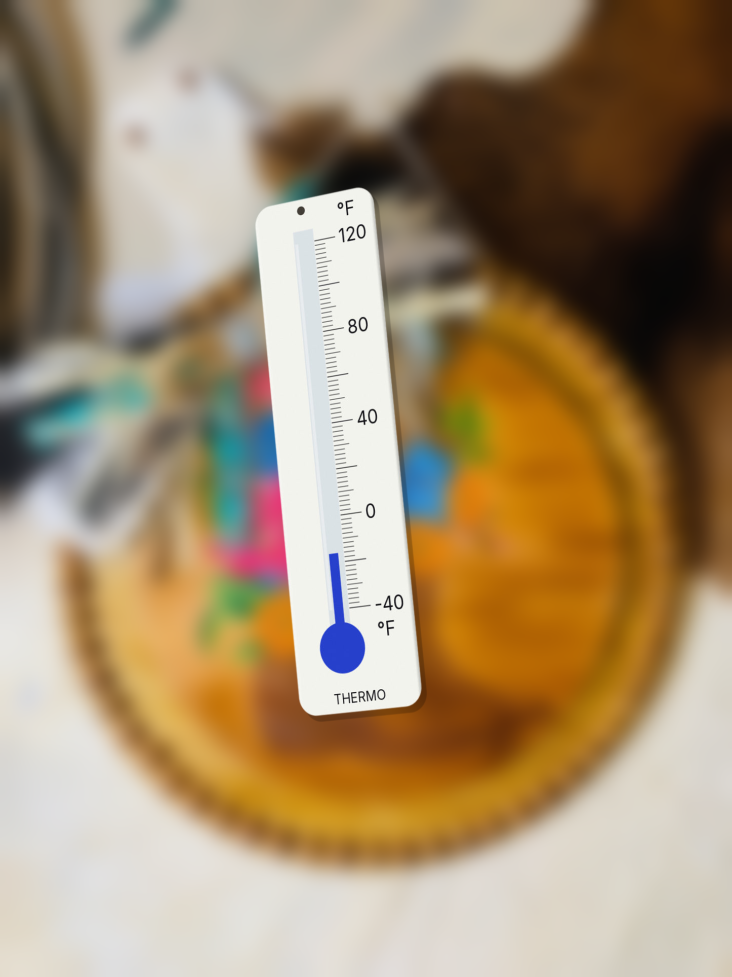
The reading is -16°F
